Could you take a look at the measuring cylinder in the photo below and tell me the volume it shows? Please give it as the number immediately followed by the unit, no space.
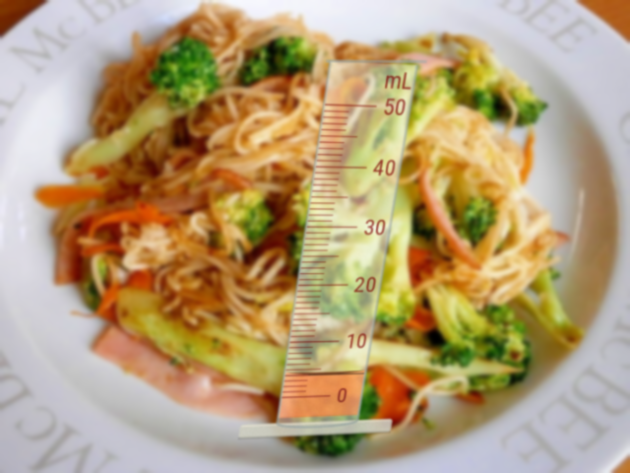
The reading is 4mL
